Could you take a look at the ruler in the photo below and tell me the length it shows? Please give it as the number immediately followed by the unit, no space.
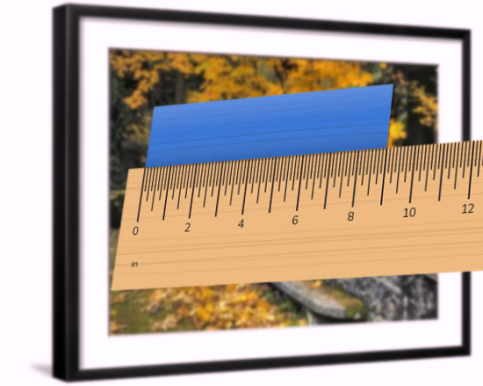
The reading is 9in
